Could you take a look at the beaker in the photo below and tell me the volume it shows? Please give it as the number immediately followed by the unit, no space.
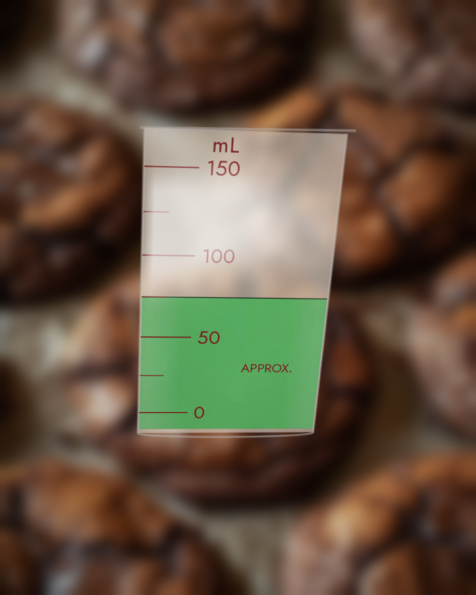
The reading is 75mL
